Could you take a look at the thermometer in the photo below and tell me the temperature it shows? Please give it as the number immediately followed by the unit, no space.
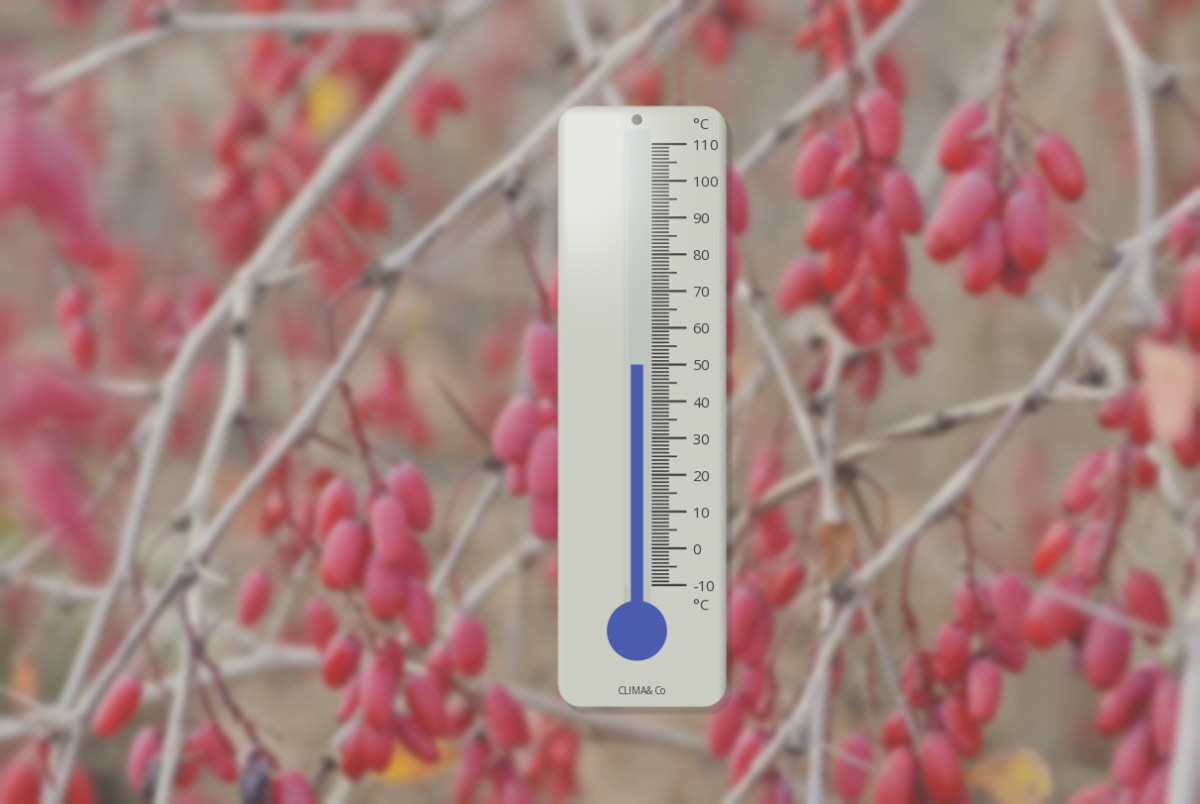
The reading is 50°C
